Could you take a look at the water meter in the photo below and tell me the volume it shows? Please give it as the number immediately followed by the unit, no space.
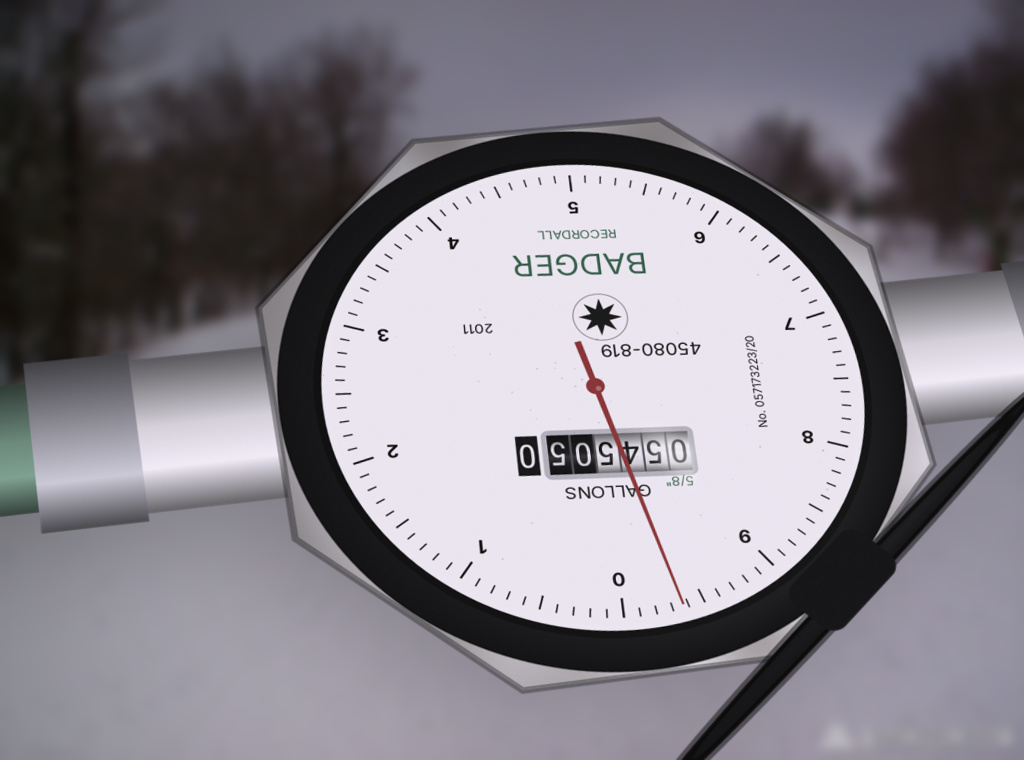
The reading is 545049.6gal
